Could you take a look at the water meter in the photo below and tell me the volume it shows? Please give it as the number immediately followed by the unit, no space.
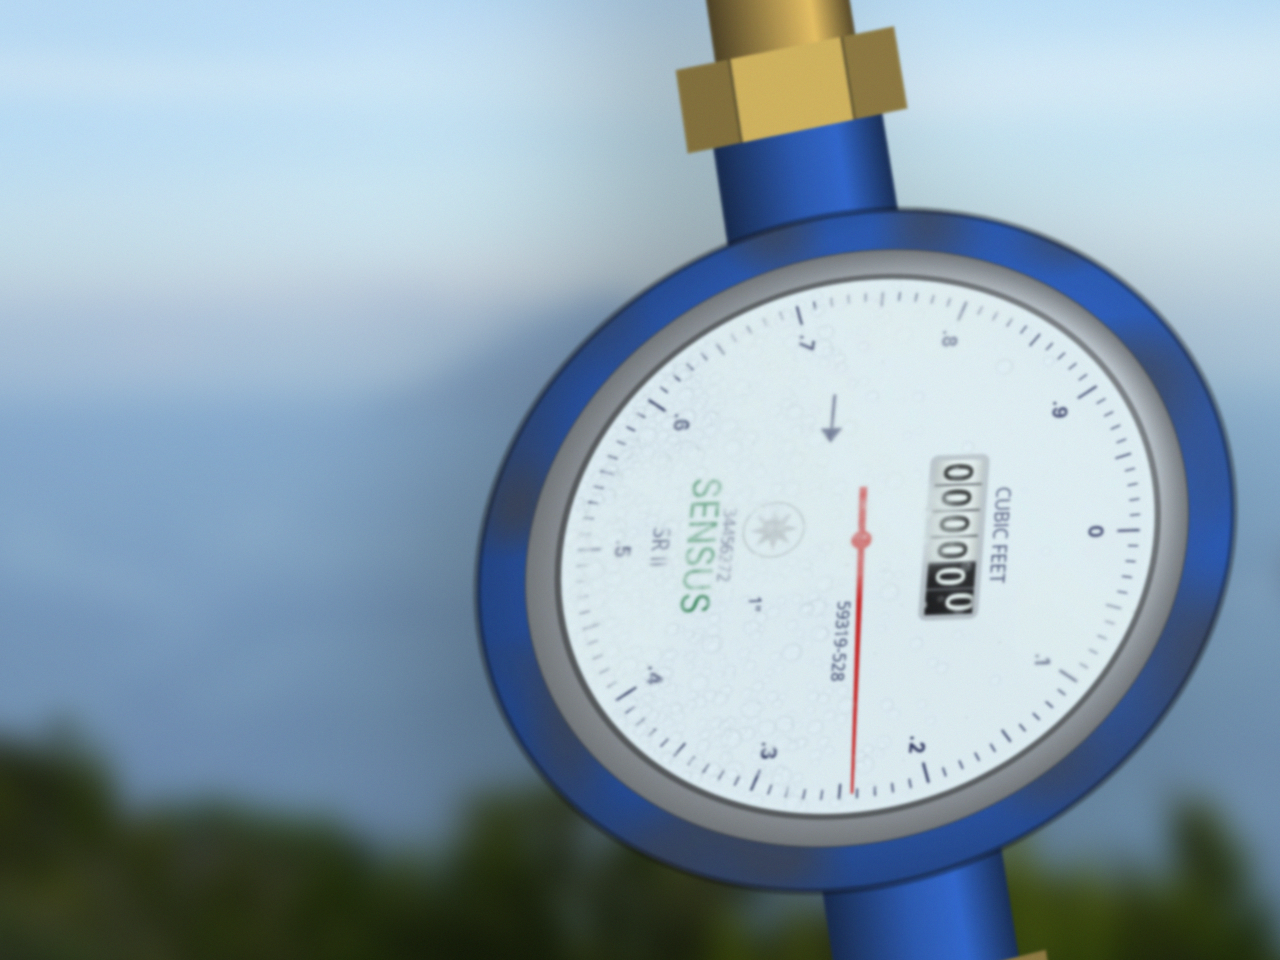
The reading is 0.24ft³
